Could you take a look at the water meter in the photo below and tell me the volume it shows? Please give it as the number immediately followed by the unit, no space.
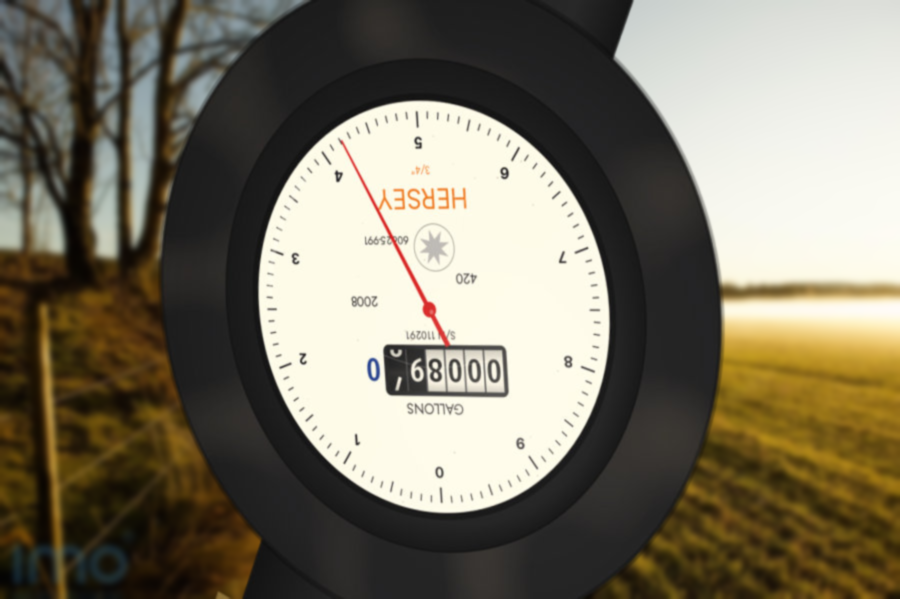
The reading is 8974.2gal
